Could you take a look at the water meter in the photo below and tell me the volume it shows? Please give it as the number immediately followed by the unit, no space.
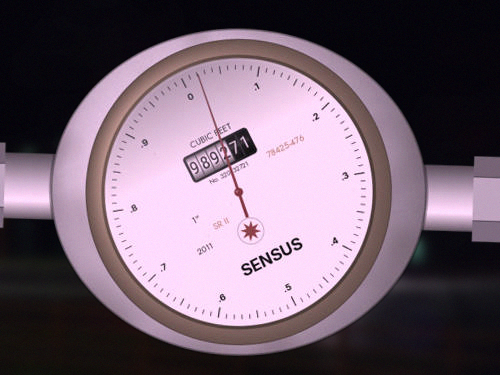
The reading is 989271.02ft³
